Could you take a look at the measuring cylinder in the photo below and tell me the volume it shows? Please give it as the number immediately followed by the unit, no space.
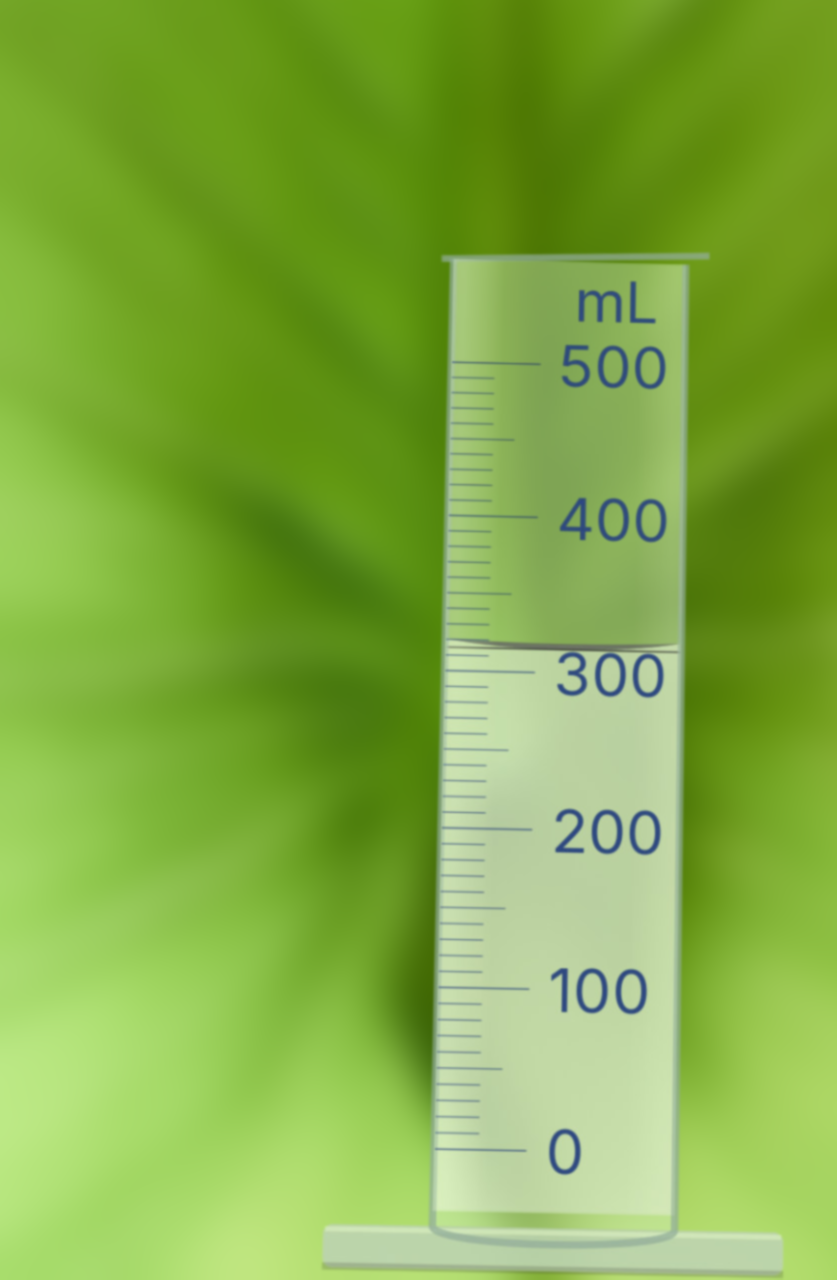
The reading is 315mL
